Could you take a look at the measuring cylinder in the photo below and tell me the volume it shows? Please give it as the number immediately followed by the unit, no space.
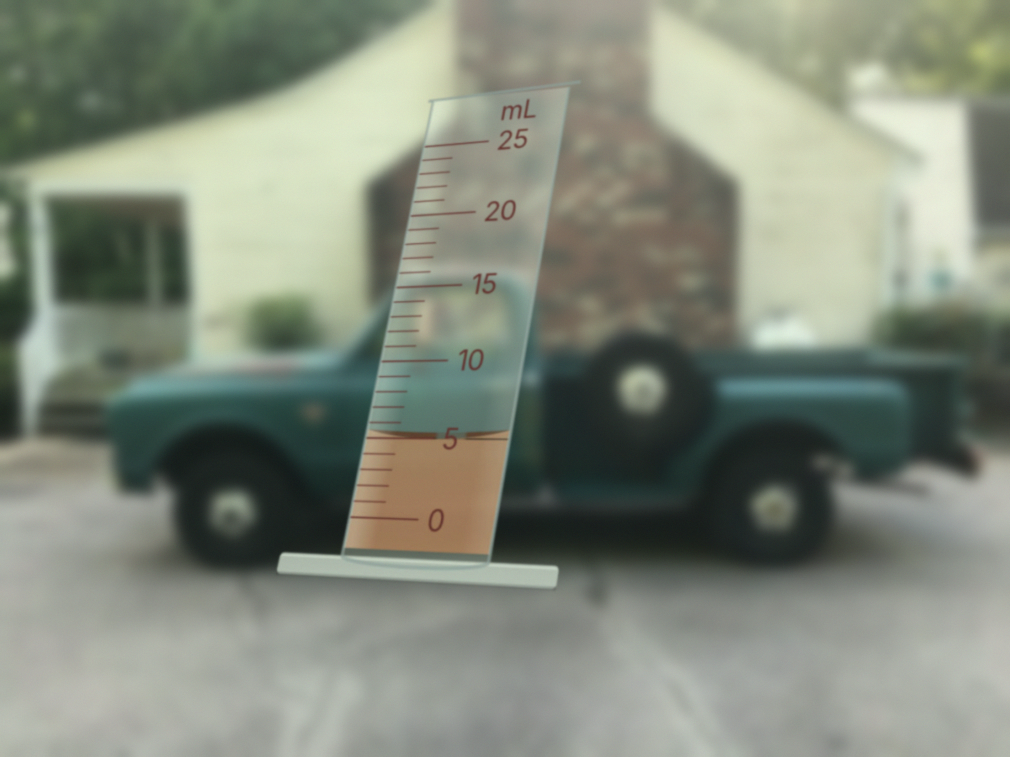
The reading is 5mL
